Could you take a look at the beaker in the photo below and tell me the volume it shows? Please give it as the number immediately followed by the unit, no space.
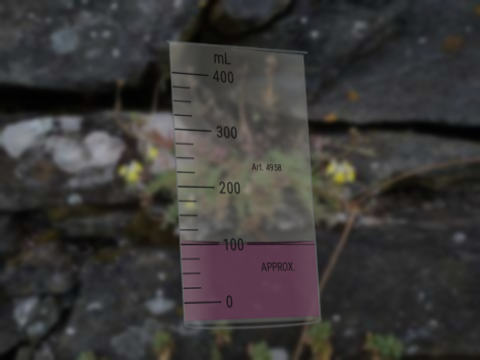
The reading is 100mL
